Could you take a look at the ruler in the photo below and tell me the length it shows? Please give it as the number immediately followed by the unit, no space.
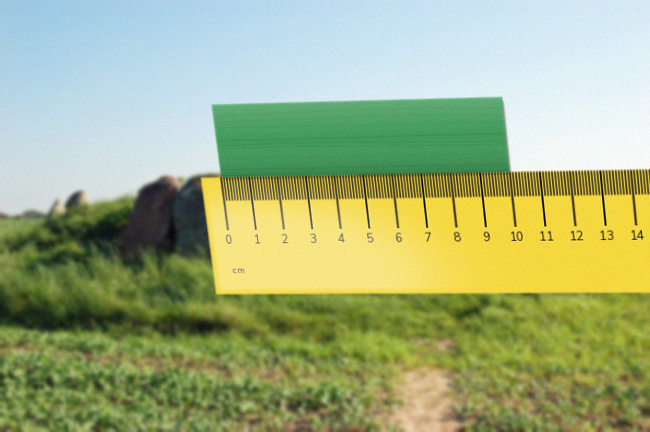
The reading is 10cm
